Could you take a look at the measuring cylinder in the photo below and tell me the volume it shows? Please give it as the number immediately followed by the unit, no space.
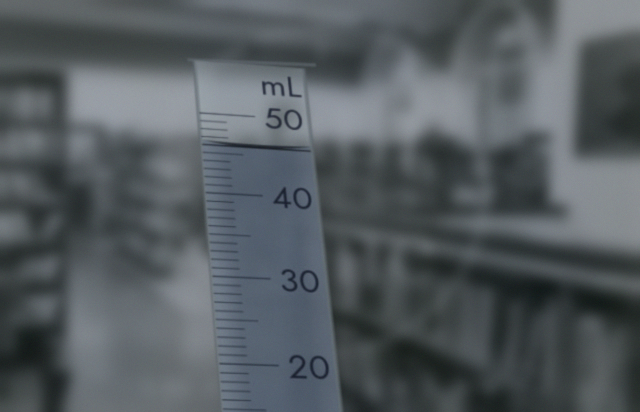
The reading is 46mL
